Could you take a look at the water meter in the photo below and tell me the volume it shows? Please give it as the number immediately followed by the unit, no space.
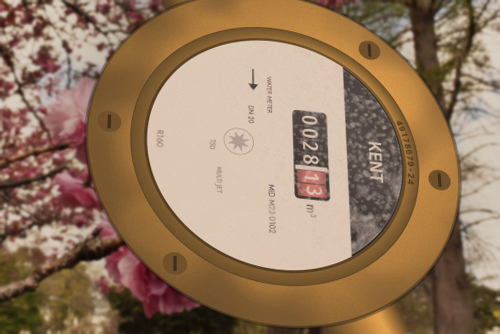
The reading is 28.13m³
